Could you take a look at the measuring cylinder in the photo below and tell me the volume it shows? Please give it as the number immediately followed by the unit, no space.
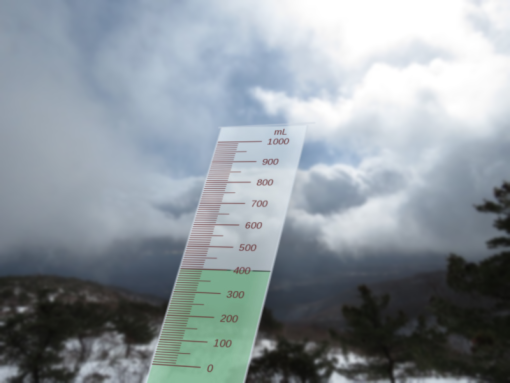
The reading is 400mL
